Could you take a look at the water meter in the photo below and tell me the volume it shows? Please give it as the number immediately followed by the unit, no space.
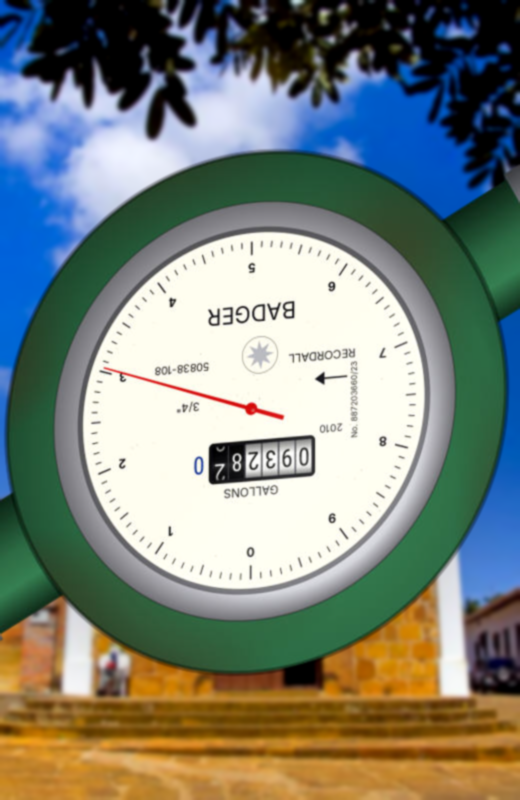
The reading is 932823.0gal
